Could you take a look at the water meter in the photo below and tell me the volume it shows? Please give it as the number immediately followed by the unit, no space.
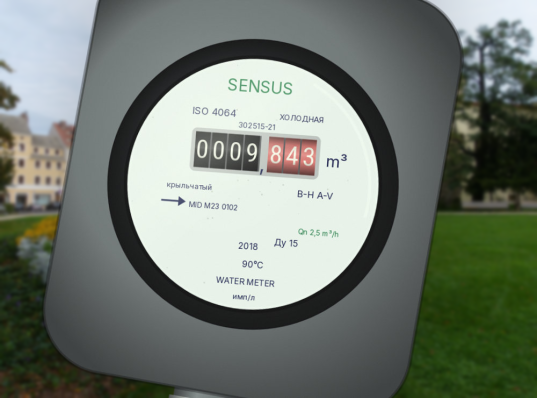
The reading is 9.843m³
